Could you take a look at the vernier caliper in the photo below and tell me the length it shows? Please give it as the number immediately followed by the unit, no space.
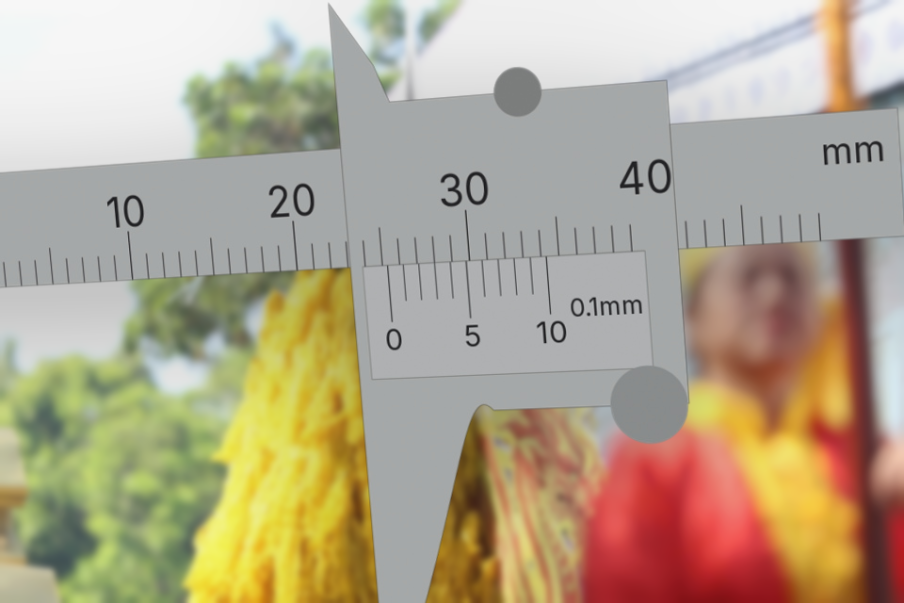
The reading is 25.3mm
